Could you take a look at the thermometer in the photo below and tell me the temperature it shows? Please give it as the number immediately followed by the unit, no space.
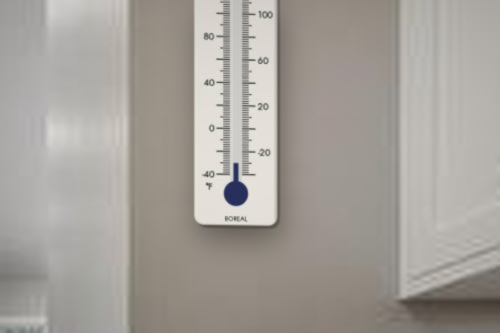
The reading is -30°F
